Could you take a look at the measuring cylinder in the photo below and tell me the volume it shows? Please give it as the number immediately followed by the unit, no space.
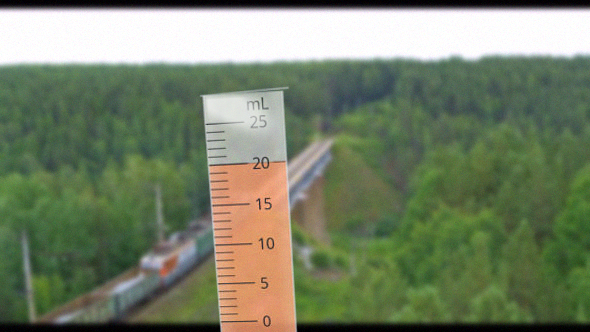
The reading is 20mL
